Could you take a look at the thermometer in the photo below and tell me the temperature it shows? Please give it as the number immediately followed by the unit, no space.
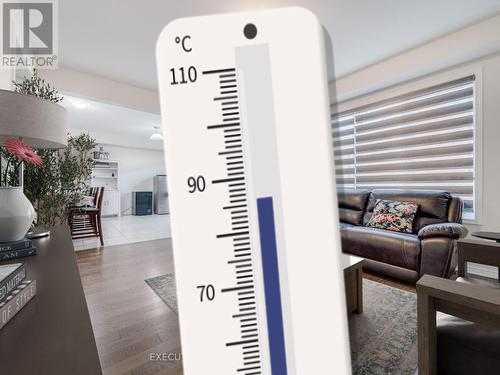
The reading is 86°C
